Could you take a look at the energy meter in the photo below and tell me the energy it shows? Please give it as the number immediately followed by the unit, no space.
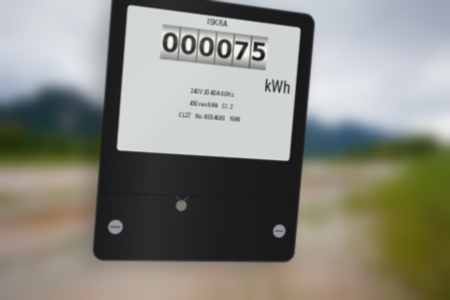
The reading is 75kWh
